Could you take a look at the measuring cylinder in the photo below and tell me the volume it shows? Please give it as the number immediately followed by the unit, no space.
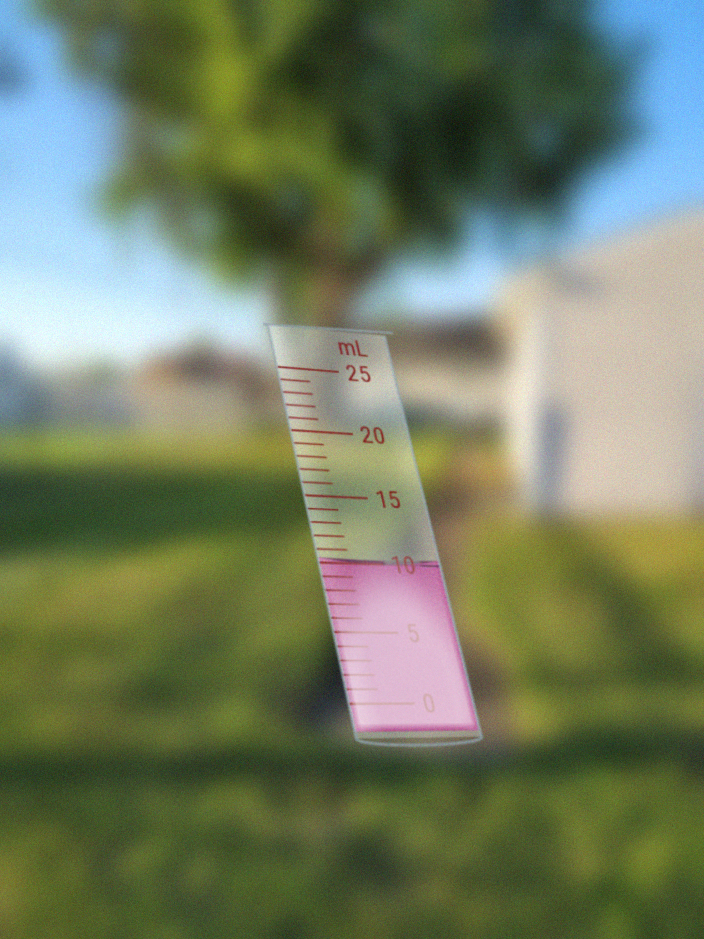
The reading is 10mL
